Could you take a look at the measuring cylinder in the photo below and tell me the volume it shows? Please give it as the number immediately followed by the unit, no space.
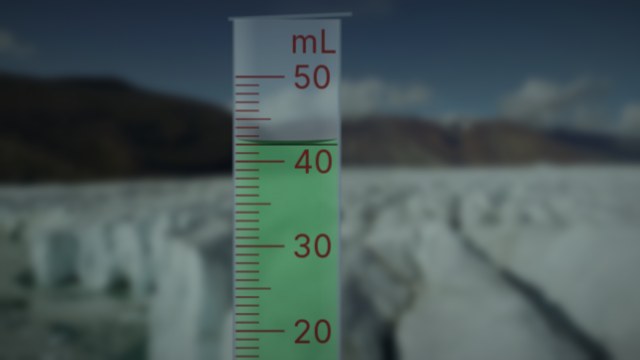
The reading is 42mL
